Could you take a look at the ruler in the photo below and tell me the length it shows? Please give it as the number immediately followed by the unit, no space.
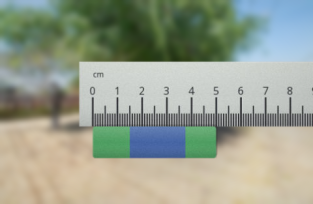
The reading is 5cm
